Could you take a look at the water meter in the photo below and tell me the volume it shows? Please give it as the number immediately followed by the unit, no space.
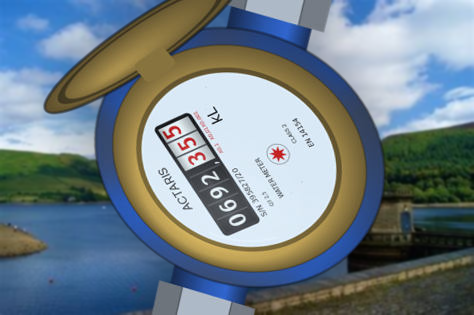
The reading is 692.355kL
